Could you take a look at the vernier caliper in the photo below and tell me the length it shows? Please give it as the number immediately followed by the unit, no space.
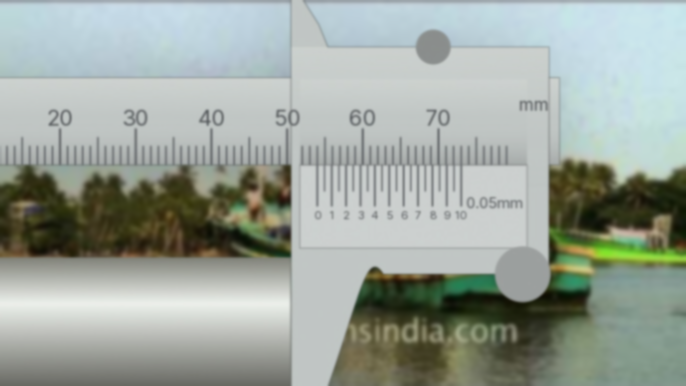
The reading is 54.0mm
